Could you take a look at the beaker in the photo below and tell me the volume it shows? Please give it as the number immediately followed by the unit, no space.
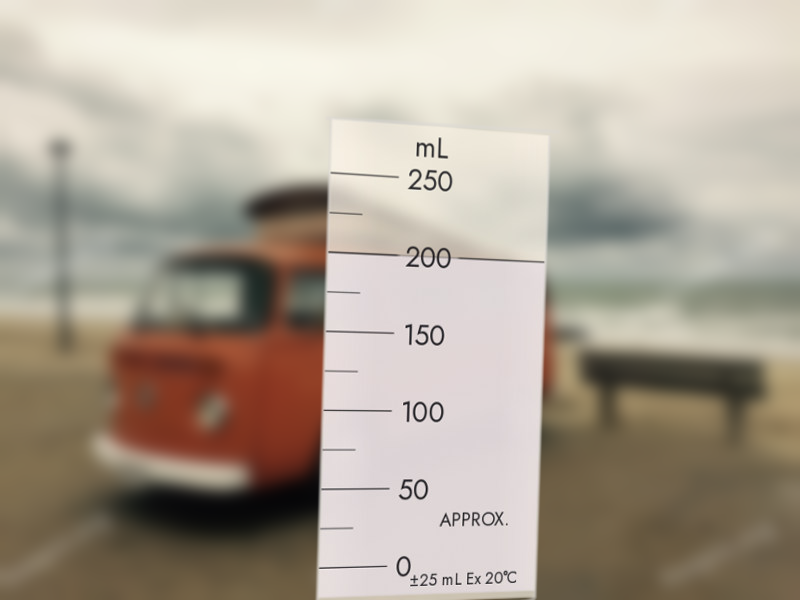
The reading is 200mL
